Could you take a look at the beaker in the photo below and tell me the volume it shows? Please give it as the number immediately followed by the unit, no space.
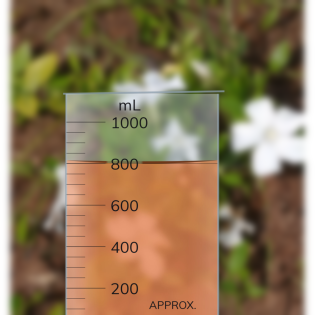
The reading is 800mL
